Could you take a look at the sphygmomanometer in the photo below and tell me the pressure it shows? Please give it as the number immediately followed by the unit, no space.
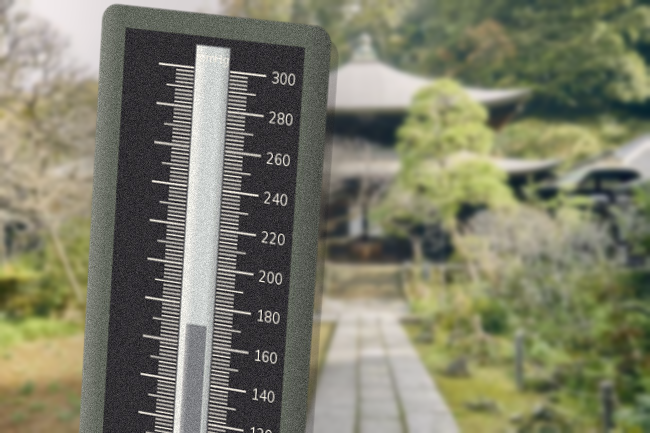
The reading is 170mmHg
